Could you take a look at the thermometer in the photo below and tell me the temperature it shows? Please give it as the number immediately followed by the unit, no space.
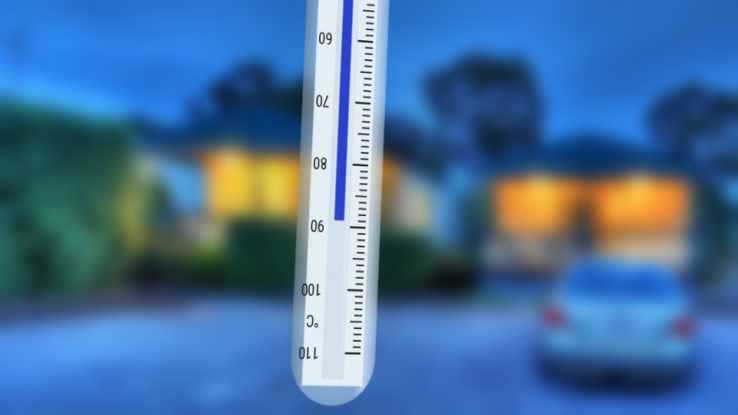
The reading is 89°C
